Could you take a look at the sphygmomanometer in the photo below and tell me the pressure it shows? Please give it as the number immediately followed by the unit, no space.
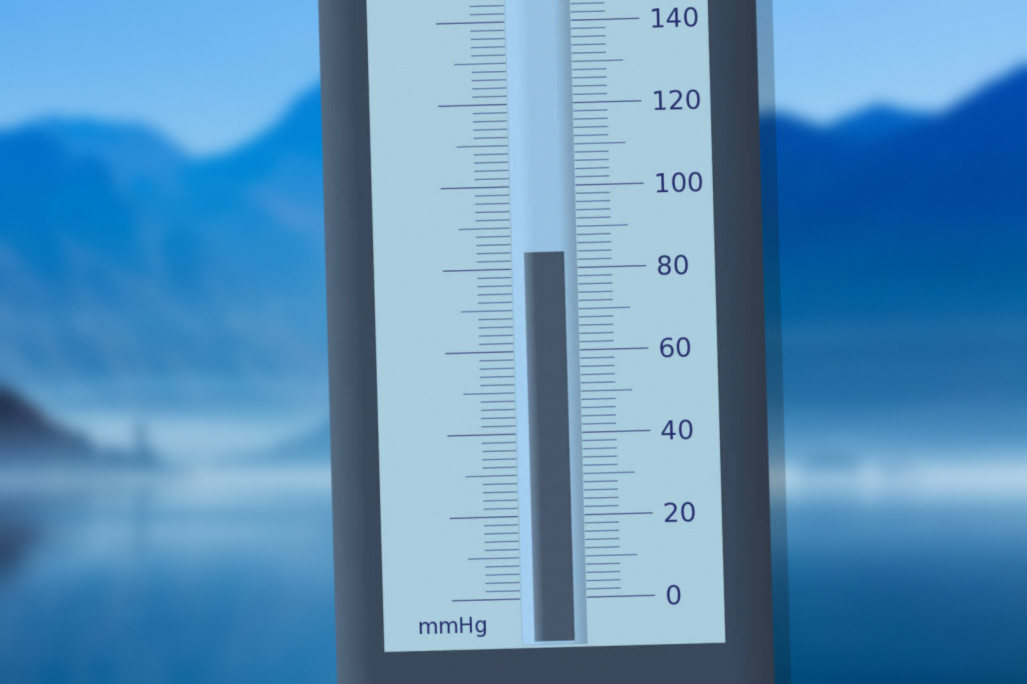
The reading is 84mmHg
